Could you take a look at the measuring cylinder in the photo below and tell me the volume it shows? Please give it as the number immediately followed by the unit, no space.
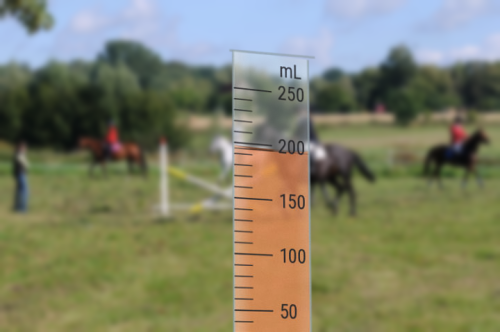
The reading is 195mL
